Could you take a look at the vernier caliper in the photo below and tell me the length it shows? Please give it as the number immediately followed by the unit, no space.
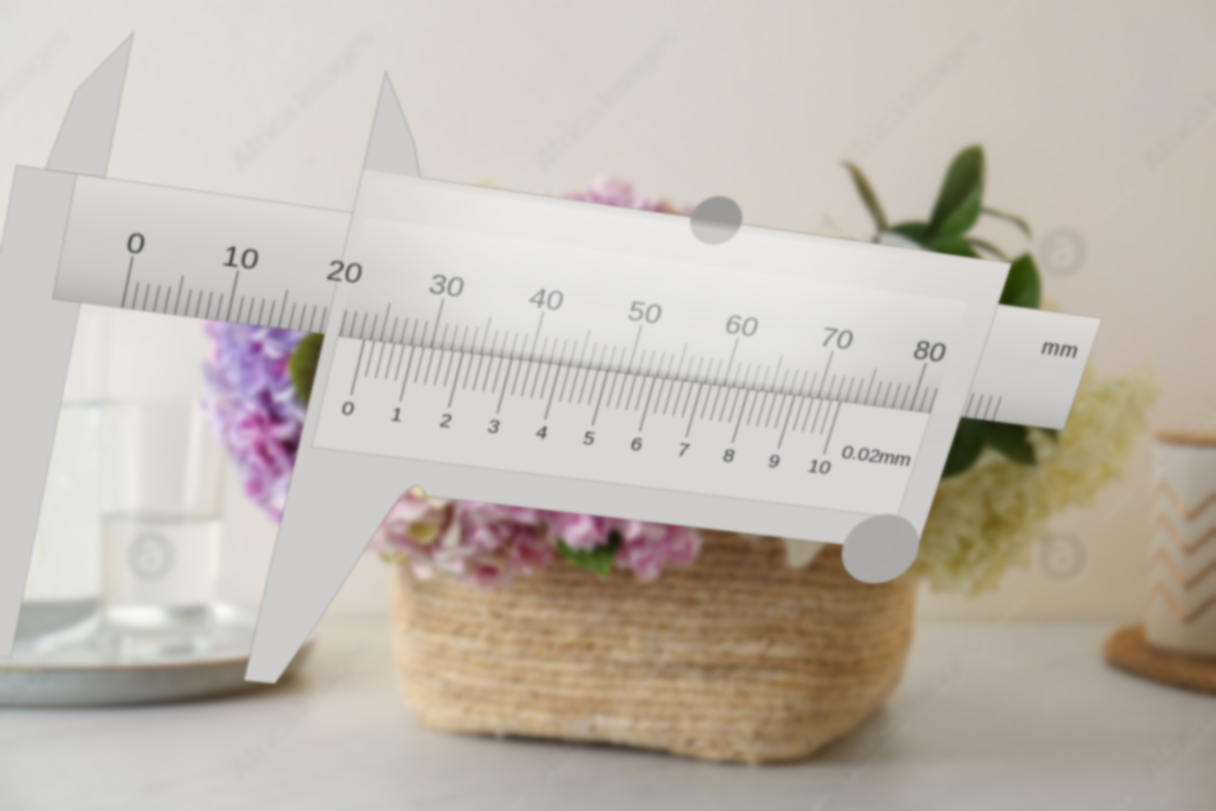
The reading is 23.4mm
